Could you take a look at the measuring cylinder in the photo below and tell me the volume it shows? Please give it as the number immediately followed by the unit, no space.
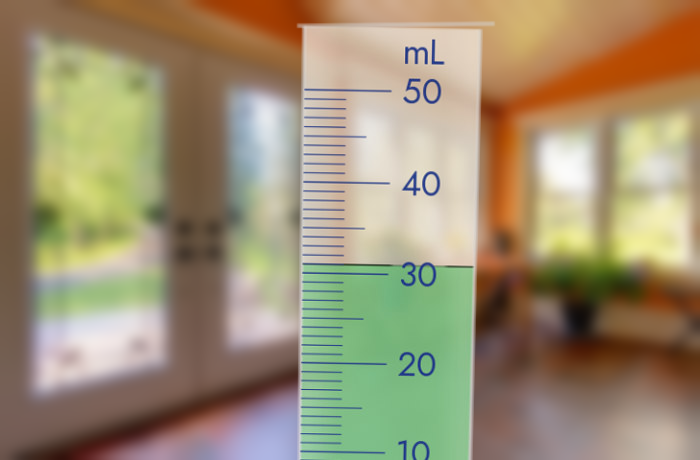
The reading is 31mL
